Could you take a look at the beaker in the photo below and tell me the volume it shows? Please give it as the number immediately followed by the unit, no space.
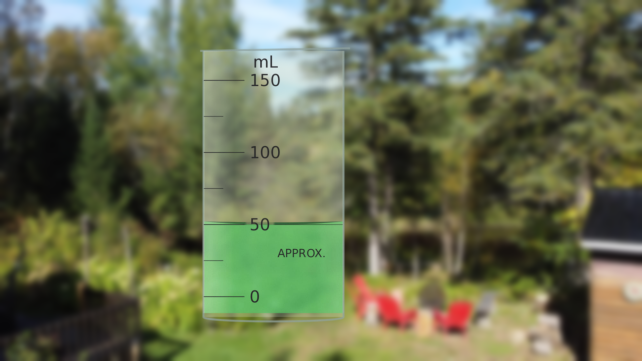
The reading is 50mL
